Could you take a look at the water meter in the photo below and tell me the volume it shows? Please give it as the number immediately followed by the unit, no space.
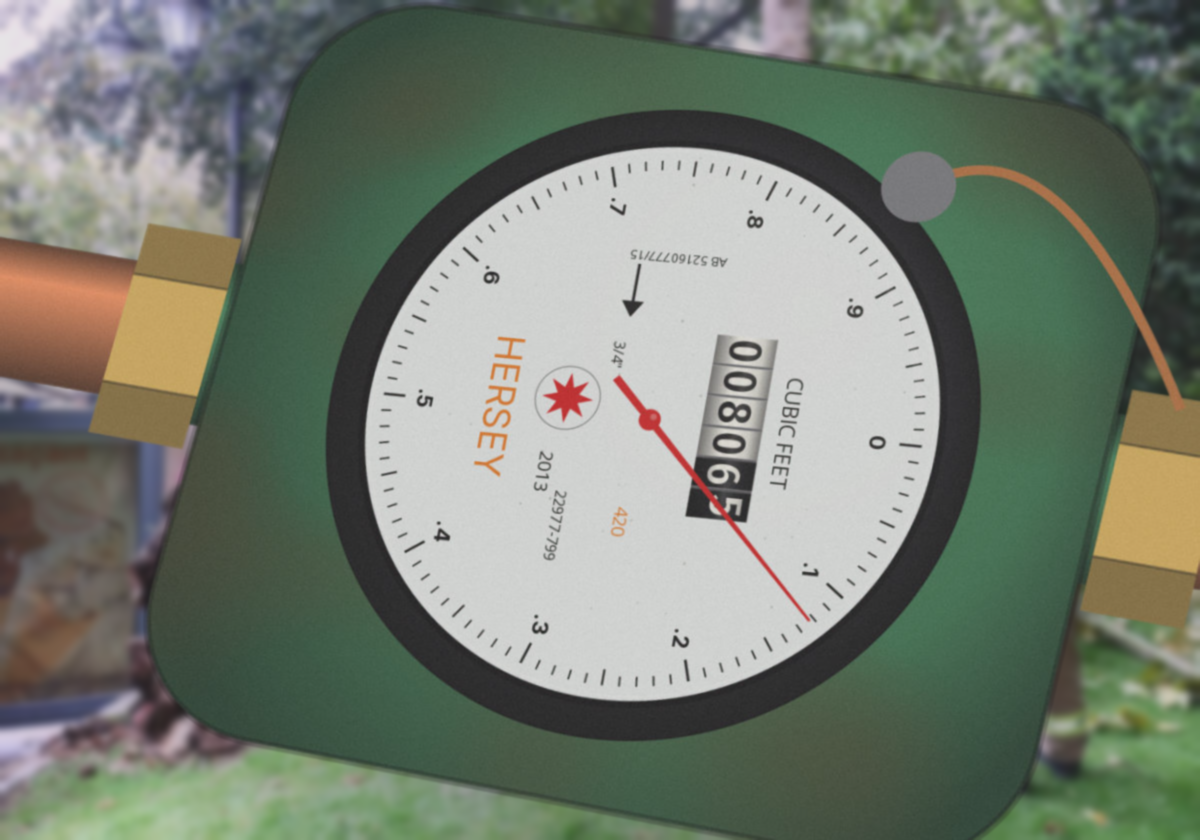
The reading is 8065.12ft³
